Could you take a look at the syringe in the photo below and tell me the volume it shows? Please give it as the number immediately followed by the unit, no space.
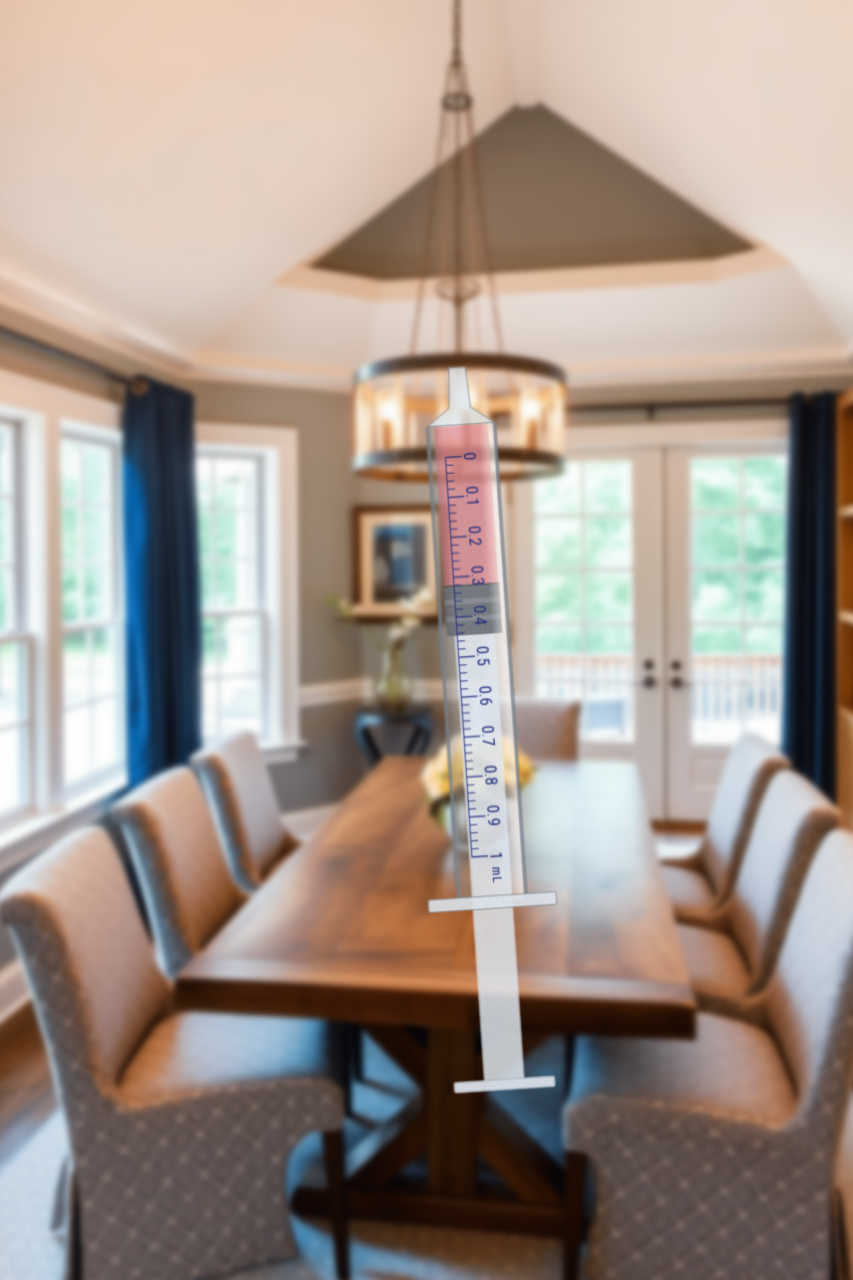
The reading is 0.32mL
